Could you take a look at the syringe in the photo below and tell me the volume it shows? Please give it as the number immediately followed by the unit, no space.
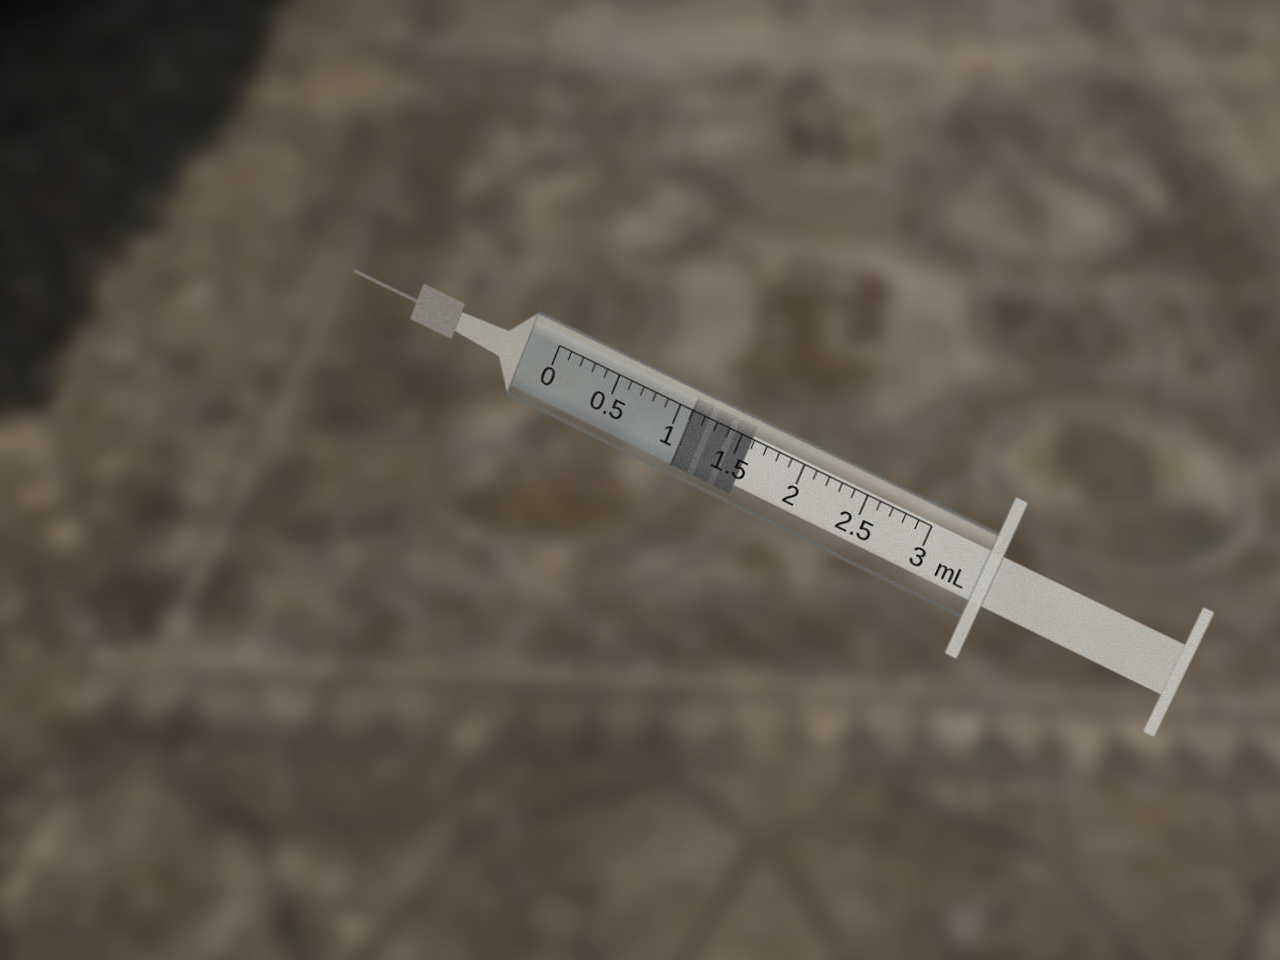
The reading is 1.1mL
